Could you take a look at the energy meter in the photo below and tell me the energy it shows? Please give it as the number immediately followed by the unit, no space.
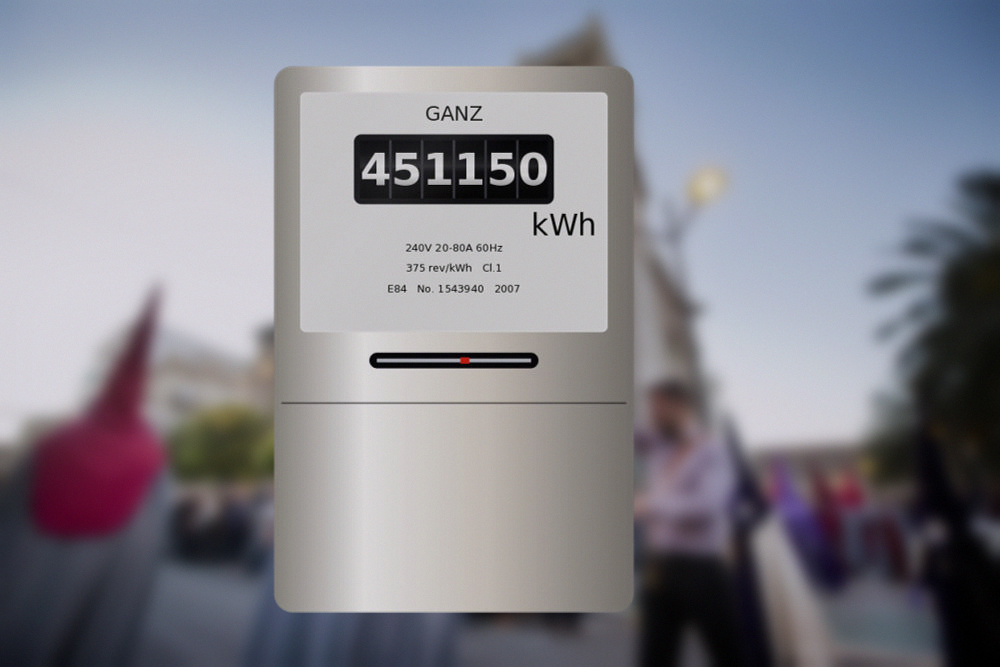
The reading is 451150kWh
